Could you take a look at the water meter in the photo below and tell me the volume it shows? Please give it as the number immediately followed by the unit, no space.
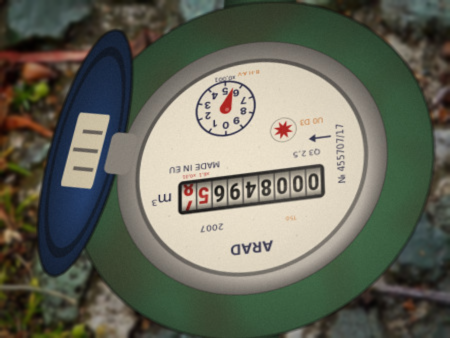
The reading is 8496.575m³
